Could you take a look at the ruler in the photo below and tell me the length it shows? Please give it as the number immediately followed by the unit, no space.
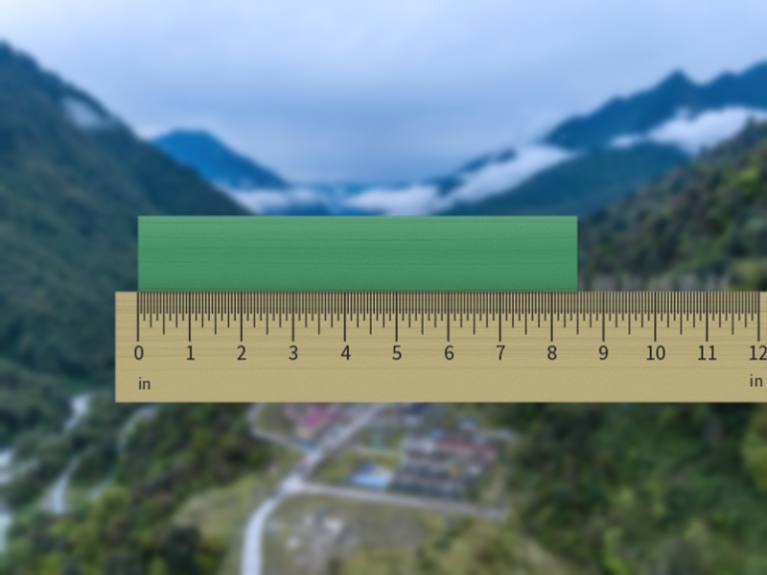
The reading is 8.5in
